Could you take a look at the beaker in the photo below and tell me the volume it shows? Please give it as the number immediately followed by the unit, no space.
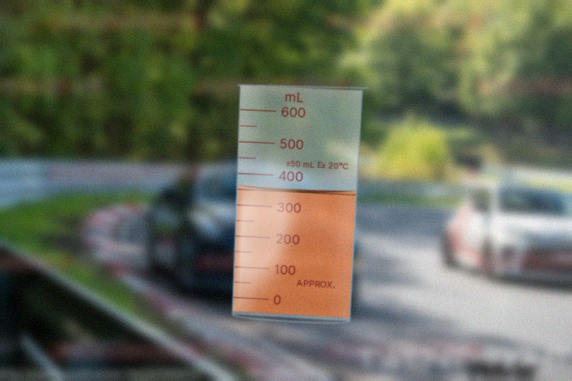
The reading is 350mL
